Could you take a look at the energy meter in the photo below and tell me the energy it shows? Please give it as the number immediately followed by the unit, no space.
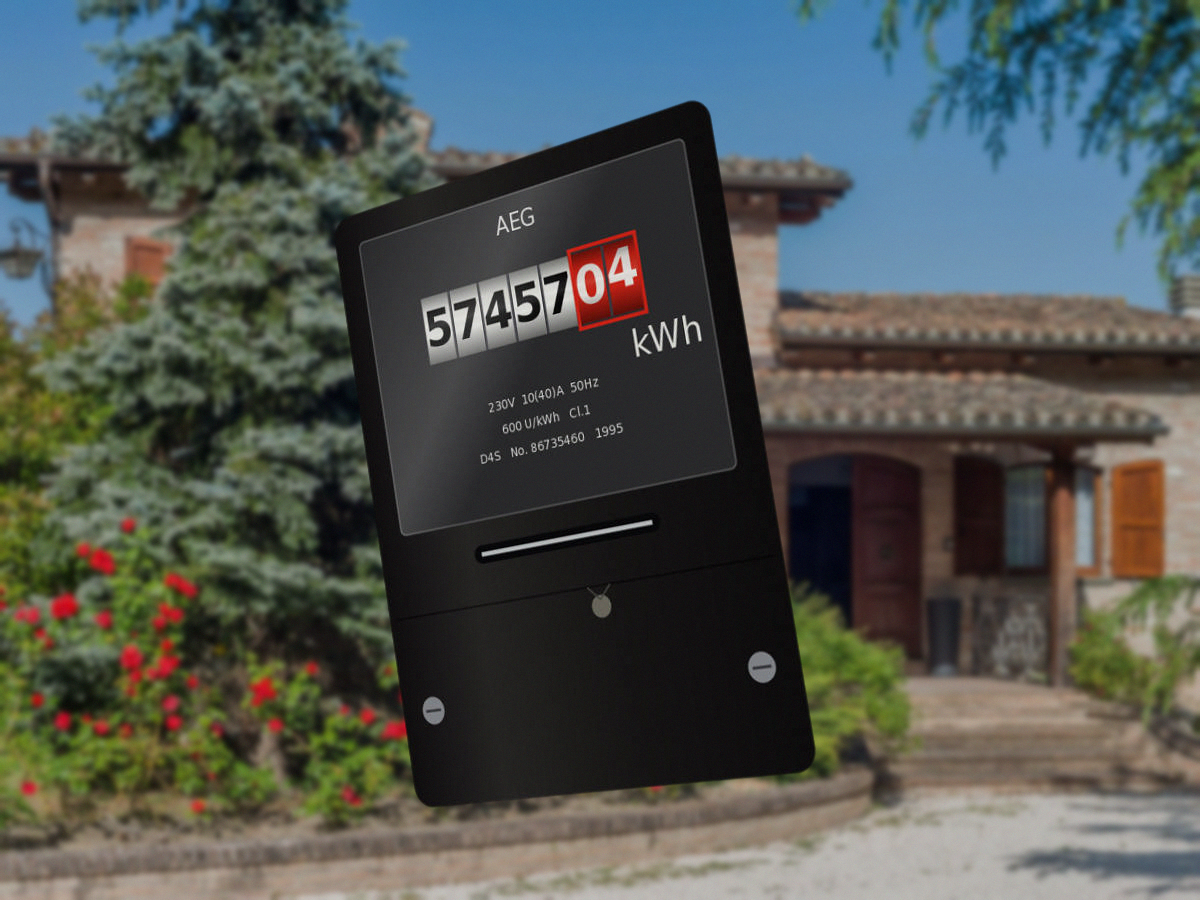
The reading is 57457.04kWh
